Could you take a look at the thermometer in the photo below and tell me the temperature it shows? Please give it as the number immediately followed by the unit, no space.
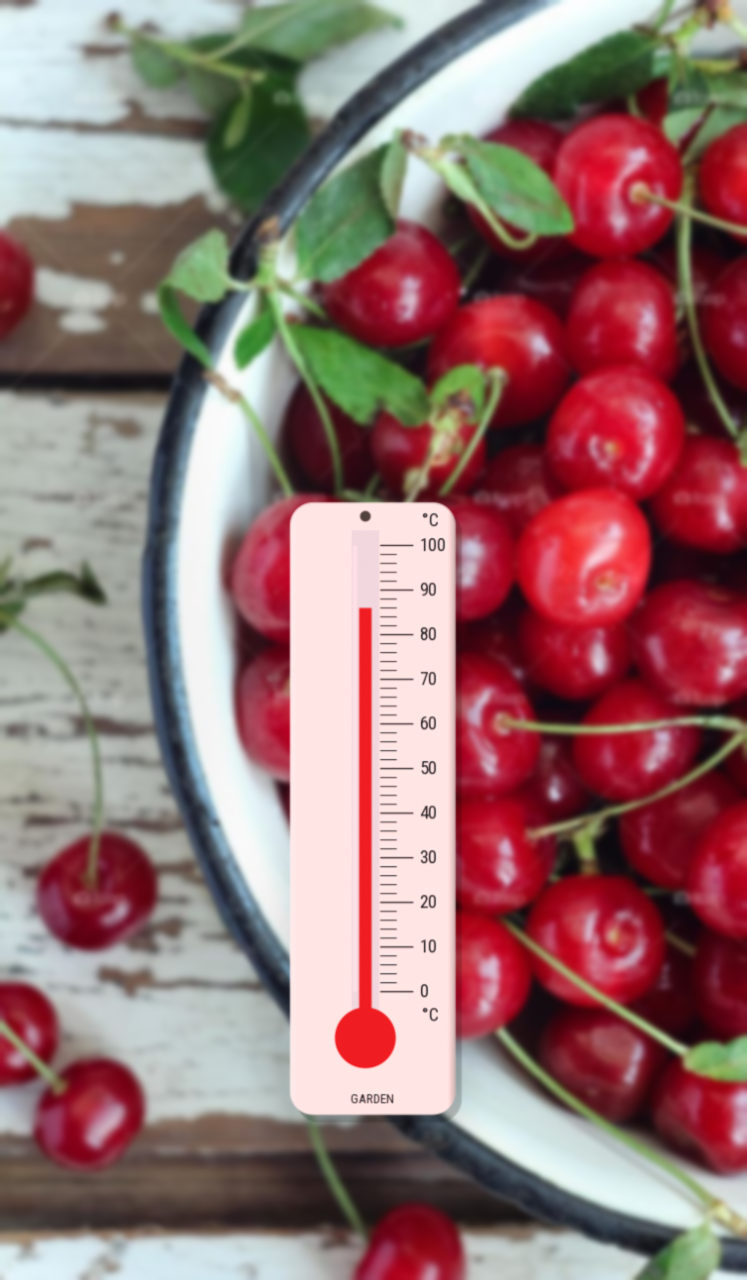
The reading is 86°C
